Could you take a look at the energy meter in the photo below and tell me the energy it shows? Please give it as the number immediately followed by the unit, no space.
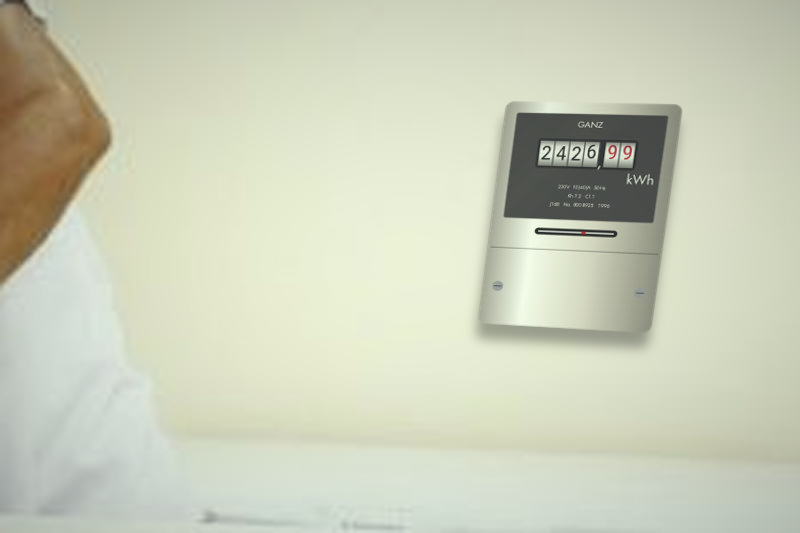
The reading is 2426.99kWh
